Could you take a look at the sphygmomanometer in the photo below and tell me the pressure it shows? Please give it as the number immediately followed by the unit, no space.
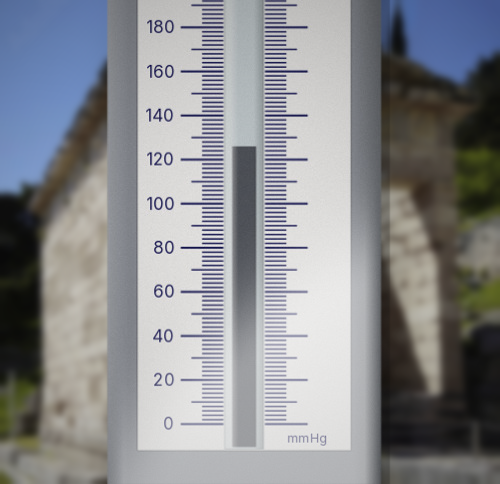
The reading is 126mmHg
